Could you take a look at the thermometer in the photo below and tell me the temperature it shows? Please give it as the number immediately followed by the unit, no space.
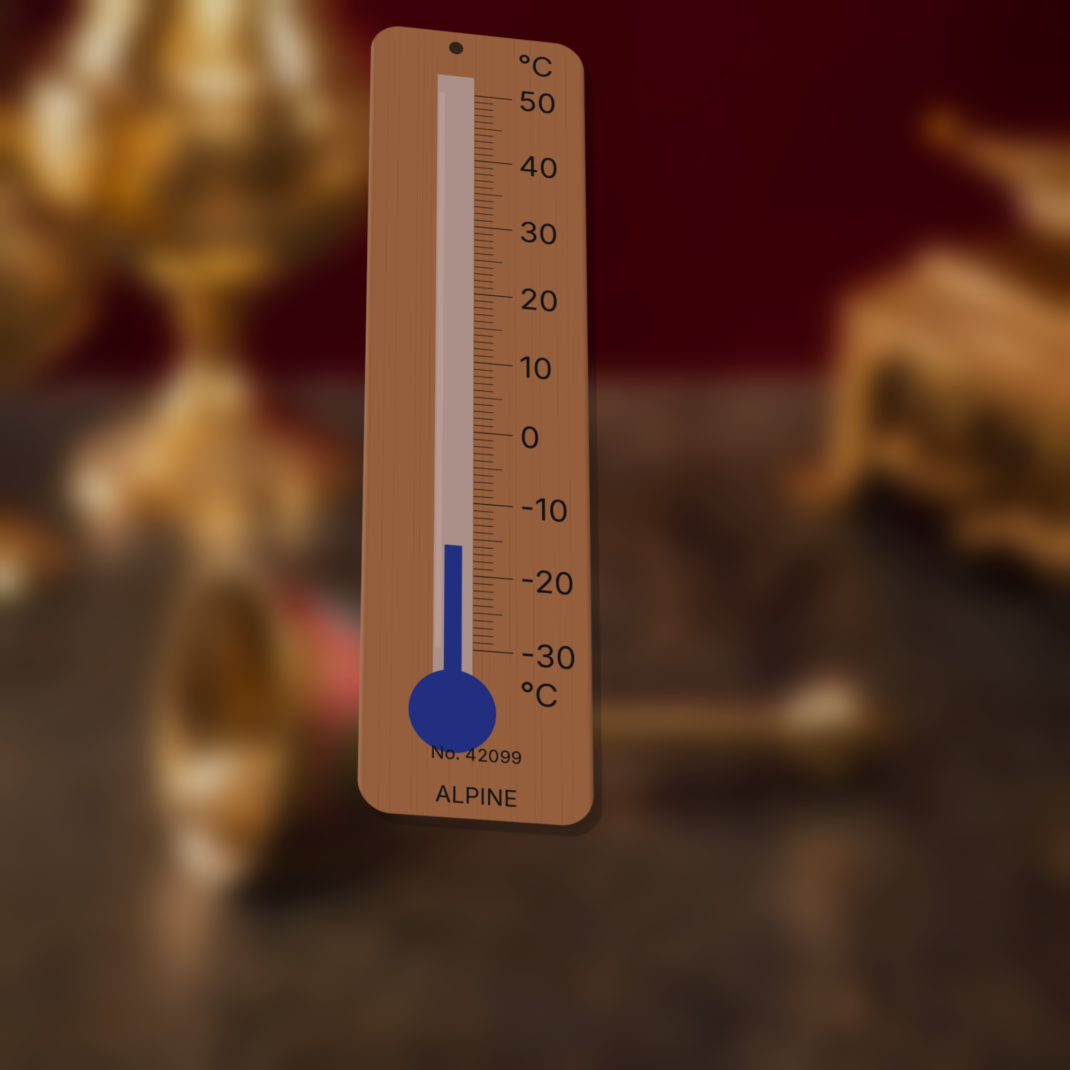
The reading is -16°C
